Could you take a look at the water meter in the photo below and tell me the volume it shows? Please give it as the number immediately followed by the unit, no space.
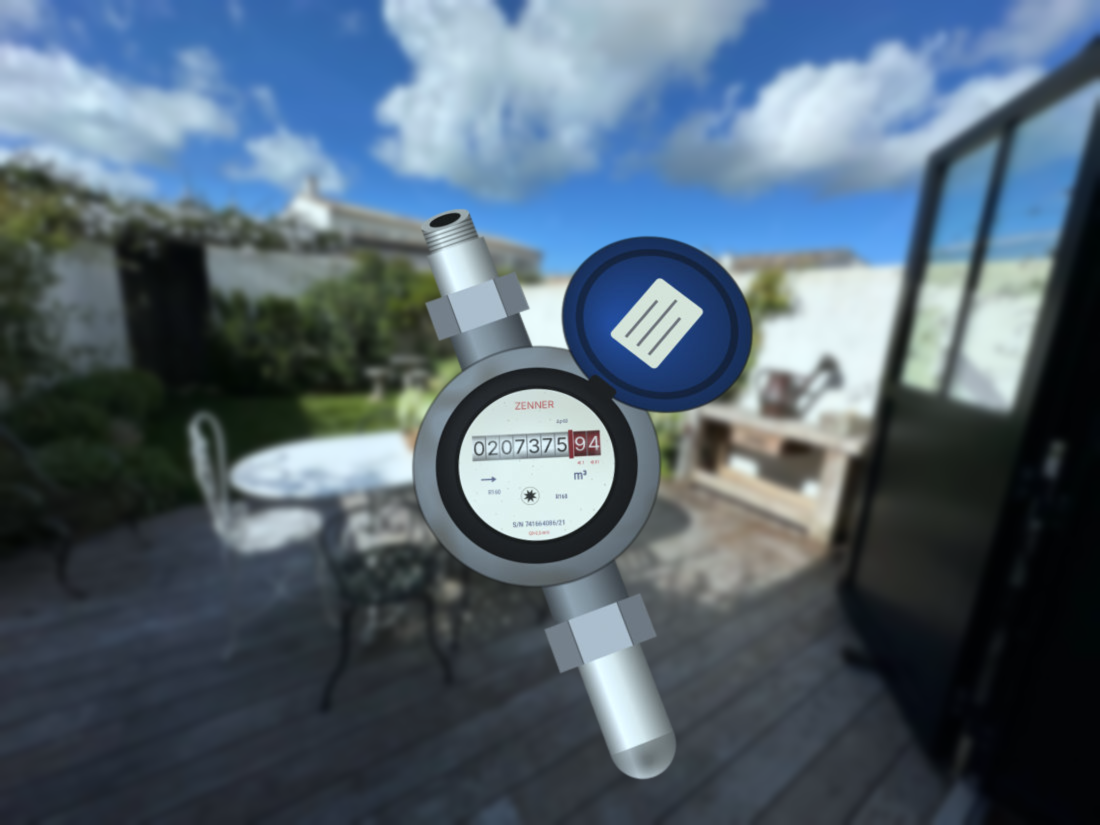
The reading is 207375.94m³
